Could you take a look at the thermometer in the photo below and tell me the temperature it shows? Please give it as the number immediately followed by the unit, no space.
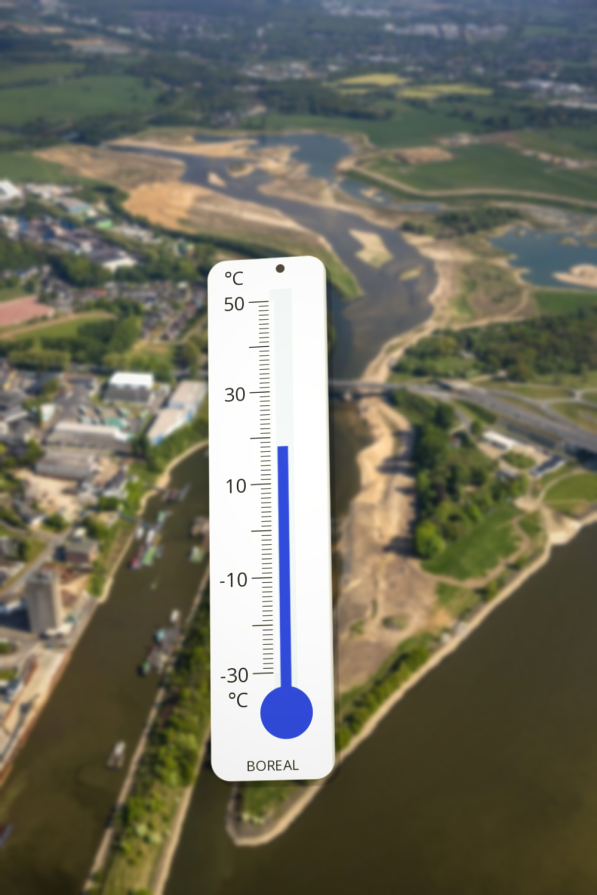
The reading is 18°C
